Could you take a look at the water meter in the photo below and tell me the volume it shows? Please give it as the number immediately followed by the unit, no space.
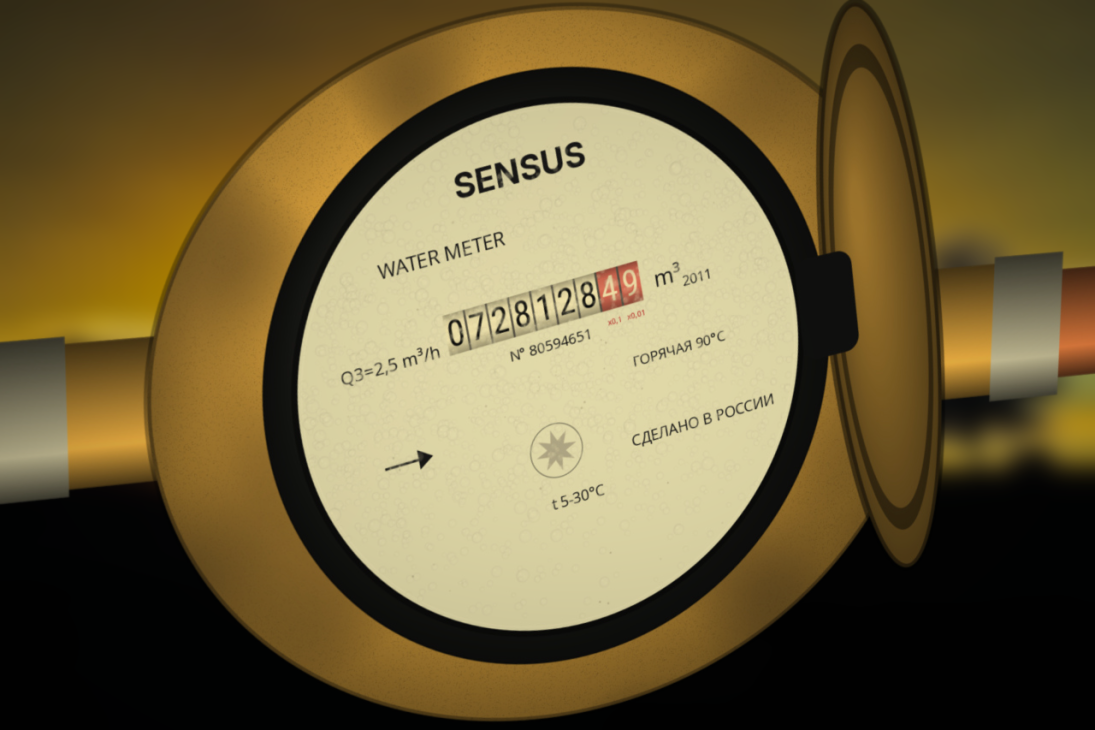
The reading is 728128.49m³
